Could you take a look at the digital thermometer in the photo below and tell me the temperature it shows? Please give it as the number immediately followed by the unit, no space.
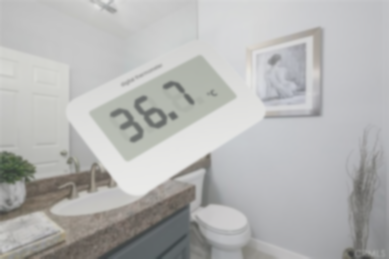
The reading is 36.7°C
